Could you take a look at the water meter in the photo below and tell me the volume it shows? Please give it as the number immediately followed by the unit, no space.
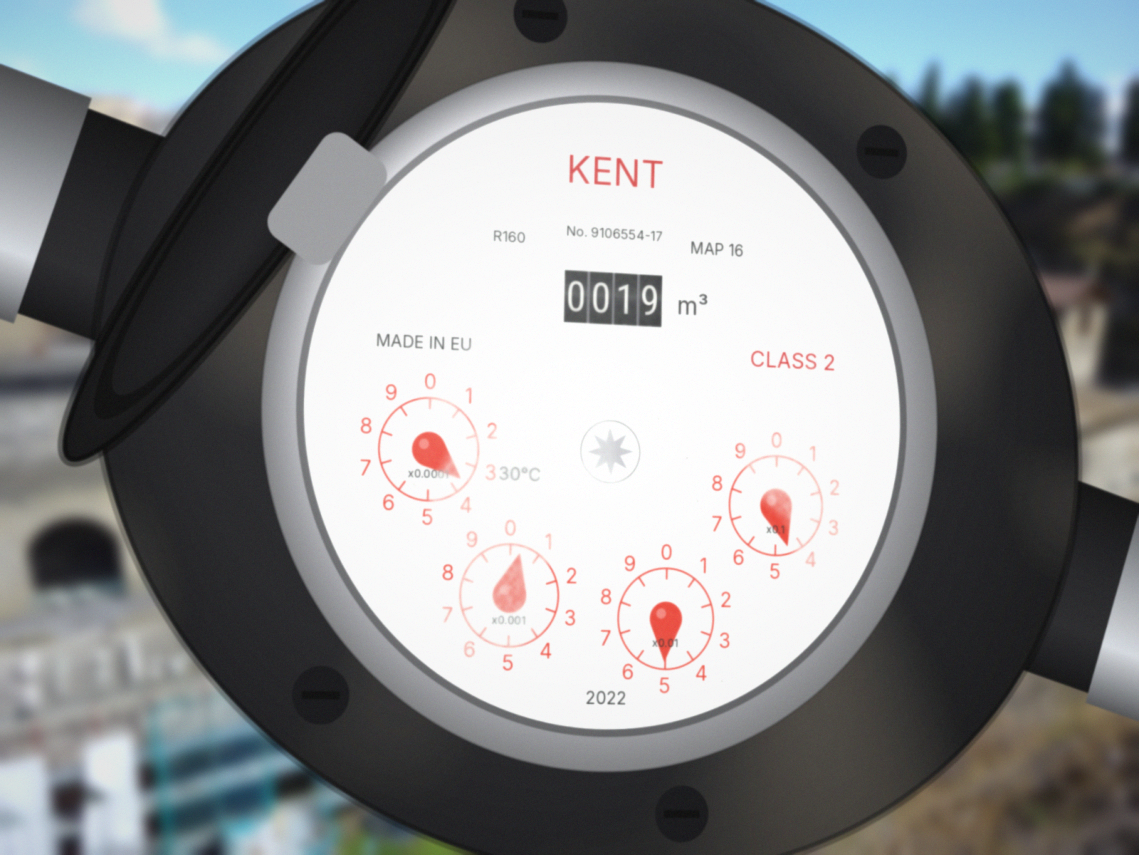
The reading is 19.4503m³
